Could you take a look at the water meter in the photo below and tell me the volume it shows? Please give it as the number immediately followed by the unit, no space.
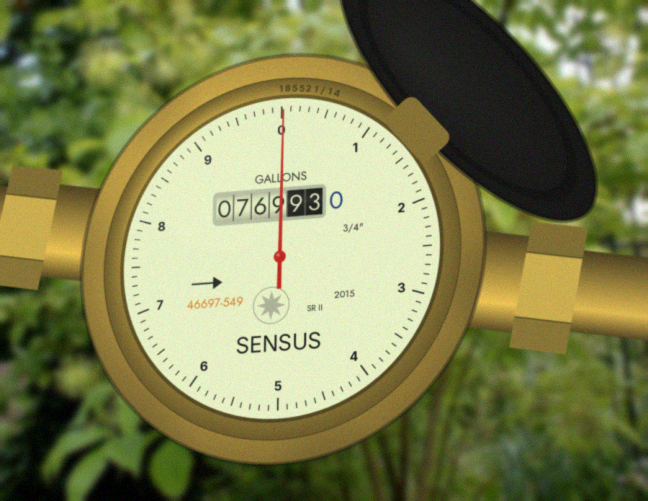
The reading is 769930.0gal
